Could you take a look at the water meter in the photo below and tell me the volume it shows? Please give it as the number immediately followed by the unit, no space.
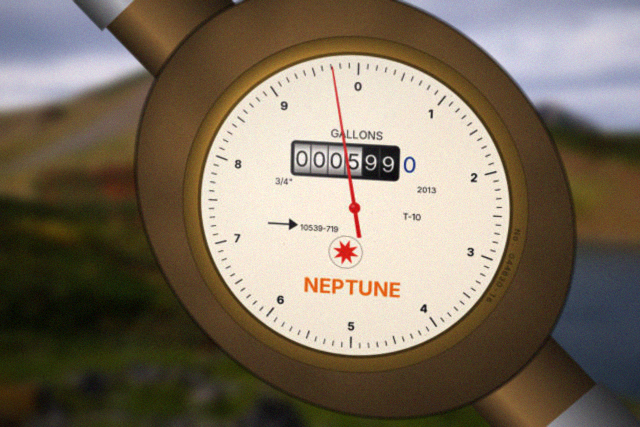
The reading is 5989.7gal
